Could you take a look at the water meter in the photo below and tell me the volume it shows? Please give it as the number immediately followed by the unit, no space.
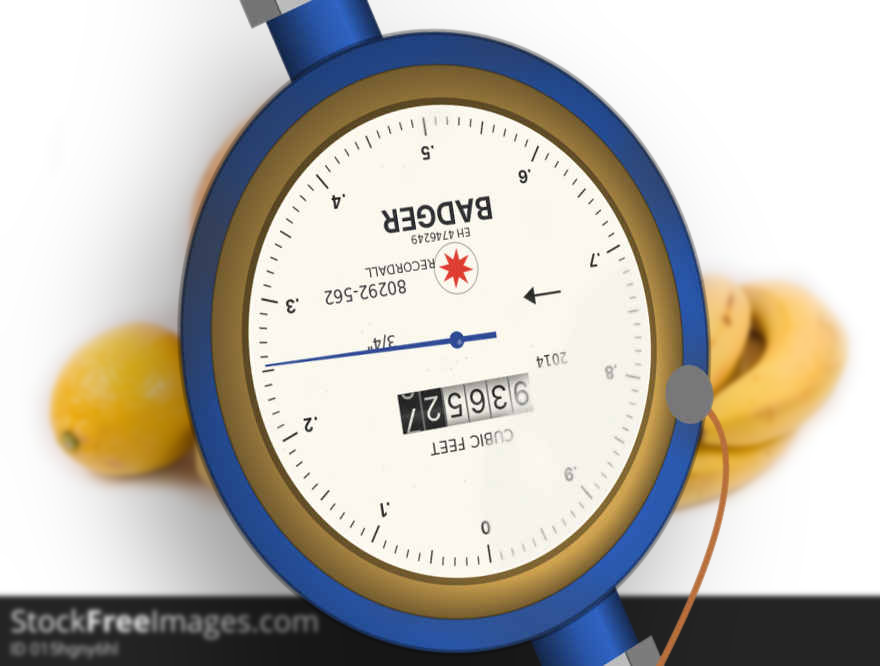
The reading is 936527.25ft³
